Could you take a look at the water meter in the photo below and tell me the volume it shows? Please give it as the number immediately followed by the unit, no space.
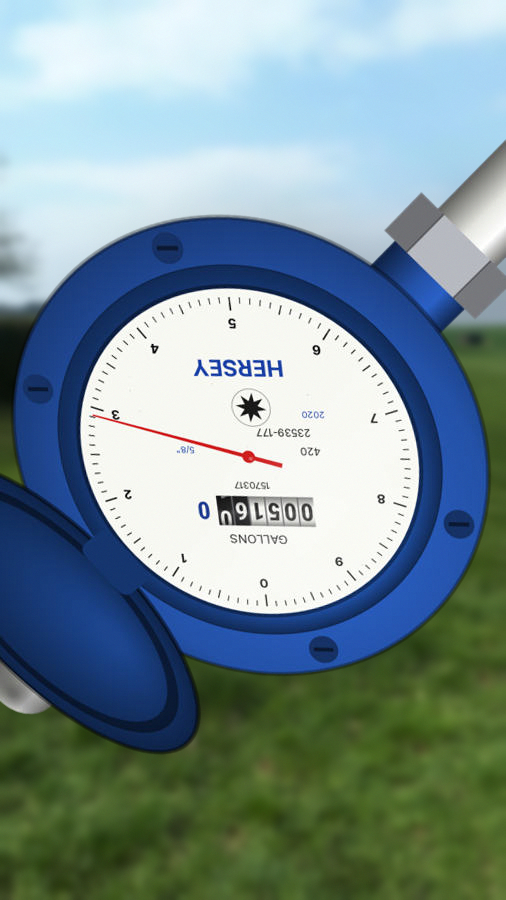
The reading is 51602.9gal
